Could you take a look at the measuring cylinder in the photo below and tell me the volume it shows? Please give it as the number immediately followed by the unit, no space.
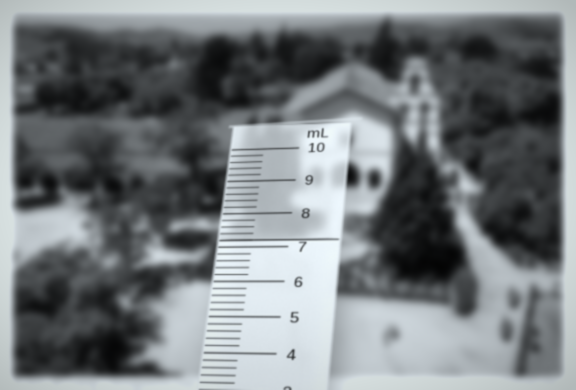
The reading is 7.2mL
